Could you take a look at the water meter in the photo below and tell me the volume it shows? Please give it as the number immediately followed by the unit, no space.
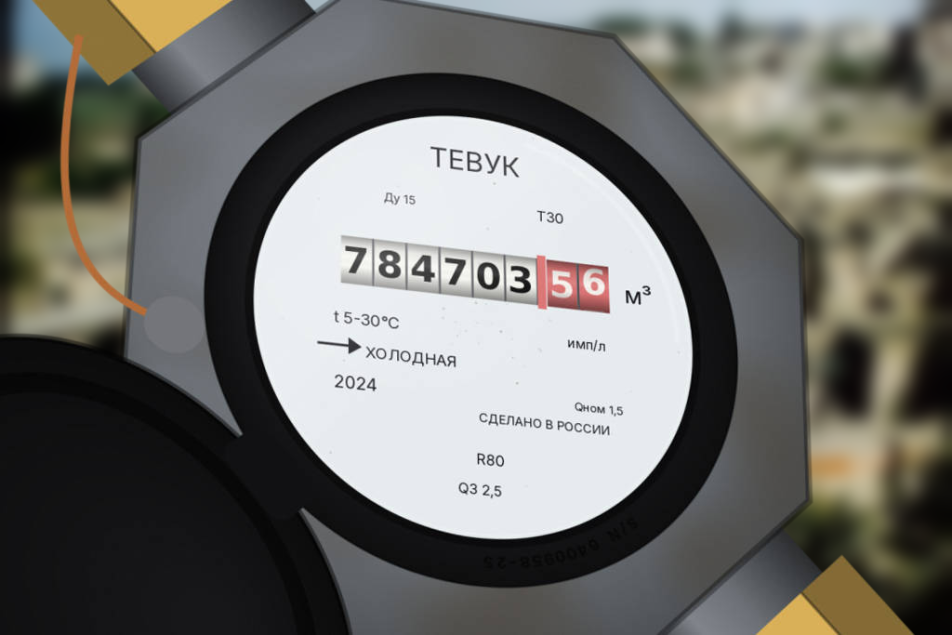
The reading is 784703.56m³
